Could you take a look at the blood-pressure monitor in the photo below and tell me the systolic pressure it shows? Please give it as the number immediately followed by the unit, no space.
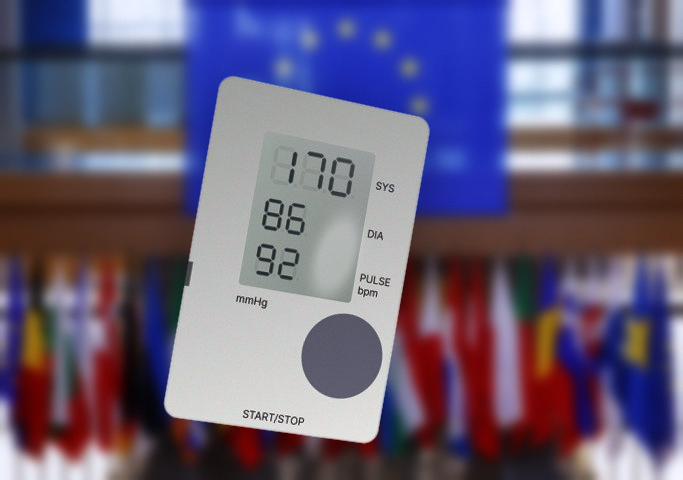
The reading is 170mmHg
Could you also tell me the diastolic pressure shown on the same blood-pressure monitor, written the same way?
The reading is 86mmHg
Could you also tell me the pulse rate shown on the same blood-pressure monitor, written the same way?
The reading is 92bpm
